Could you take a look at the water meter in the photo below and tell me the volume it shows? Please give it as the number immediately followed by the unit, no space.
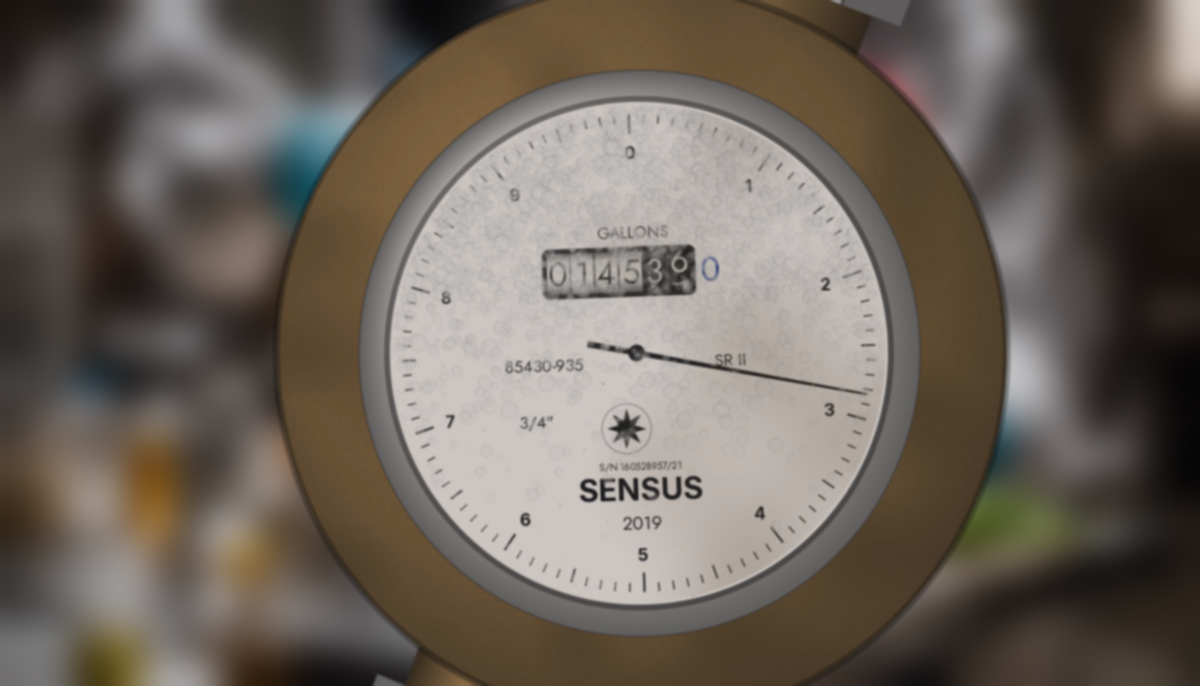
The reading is 145362.8gal
